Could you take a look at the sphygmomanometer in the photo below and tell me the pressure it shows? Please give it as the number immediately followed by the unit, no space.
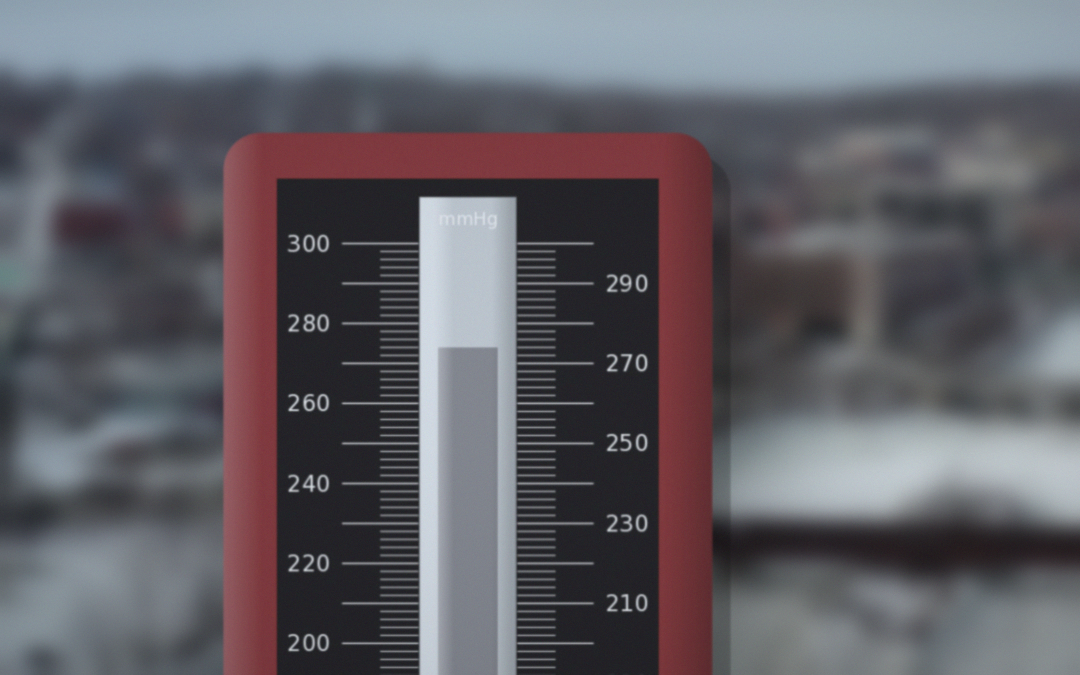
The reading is 274mmHg
